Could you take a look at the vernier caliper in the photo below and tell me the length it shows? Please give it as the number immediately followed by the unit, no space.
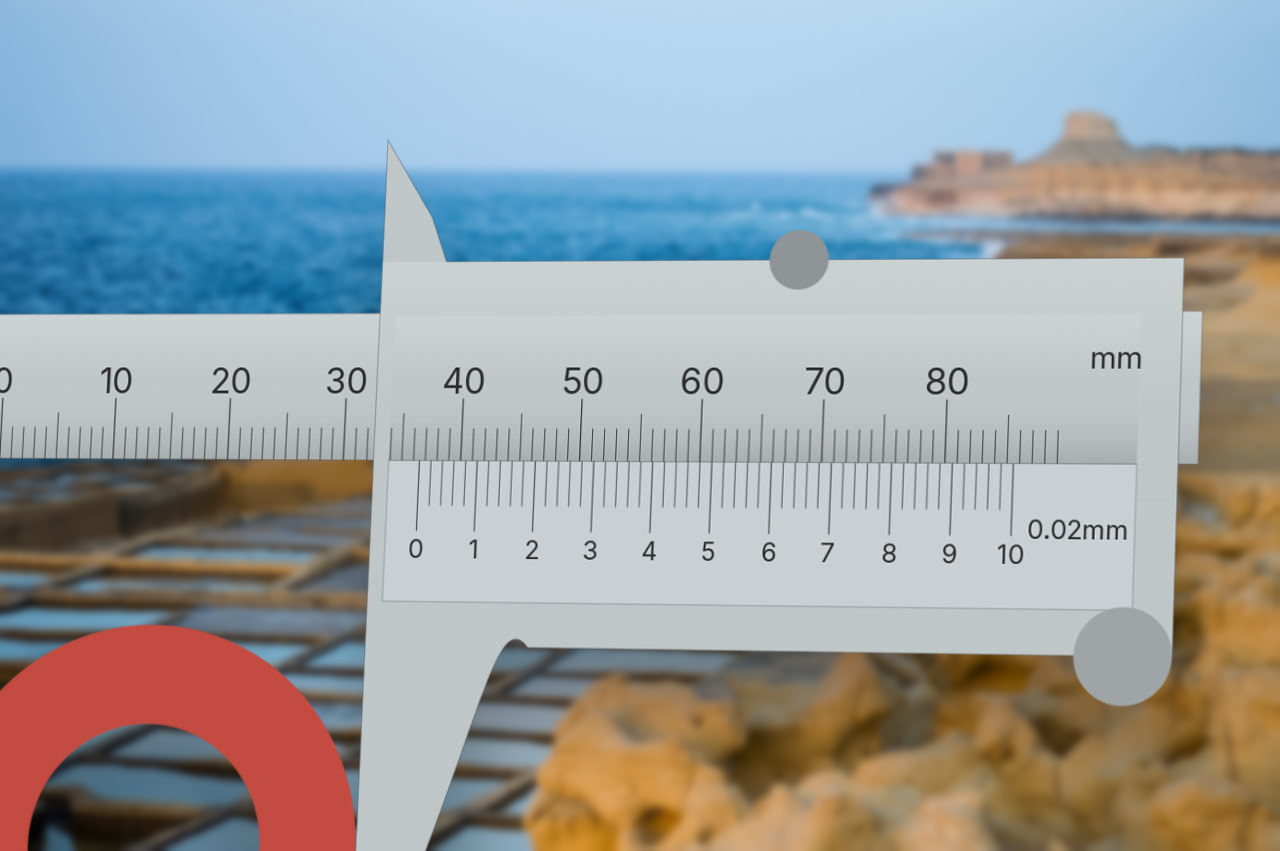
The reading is 36.5mm
